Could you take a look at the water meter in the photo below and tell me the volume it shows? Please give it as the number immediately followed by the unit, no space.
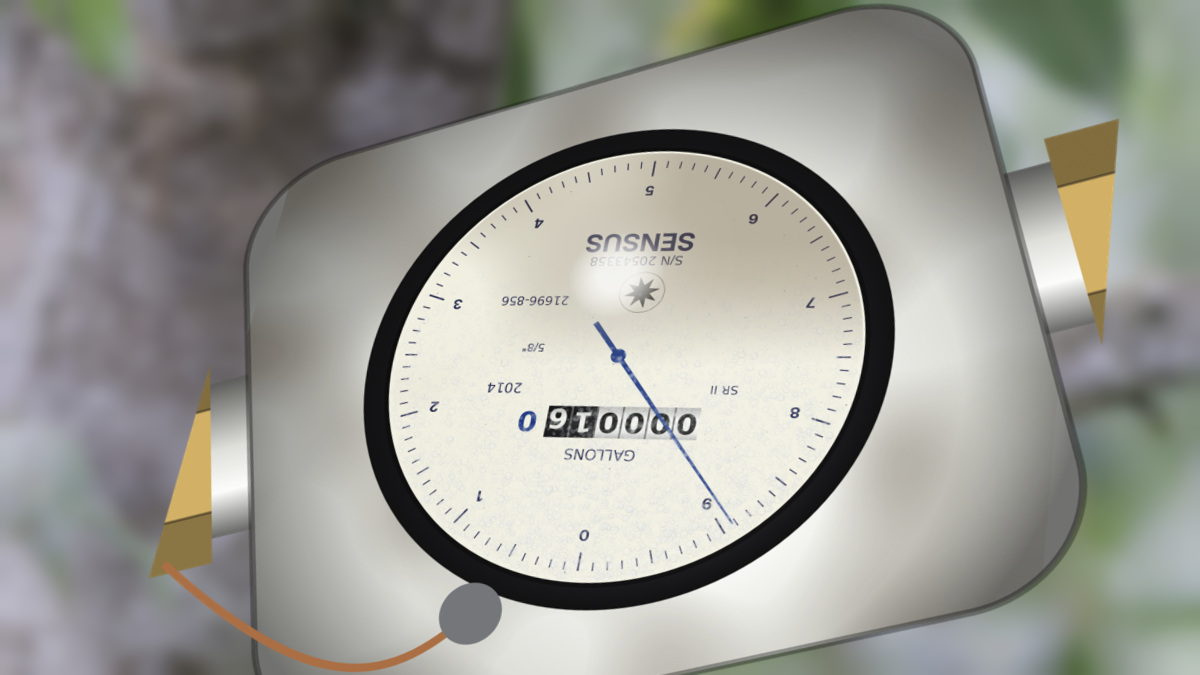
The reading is 158.9gal
